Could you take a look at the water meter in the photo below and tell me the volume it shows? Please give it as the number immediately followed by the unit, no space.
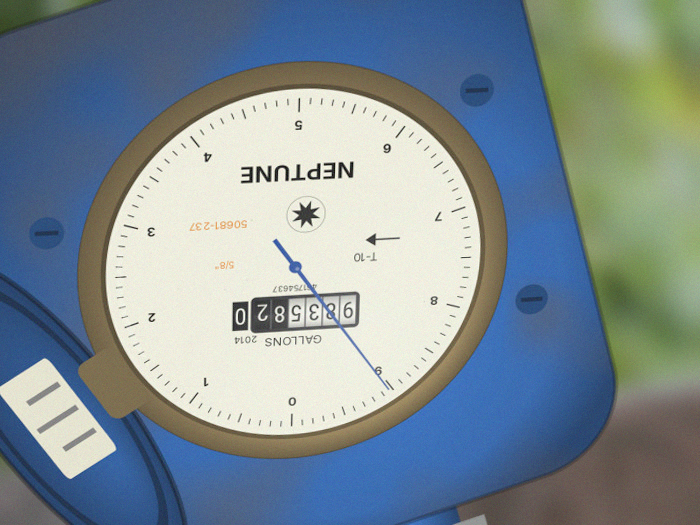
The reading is 9835819.0gal
